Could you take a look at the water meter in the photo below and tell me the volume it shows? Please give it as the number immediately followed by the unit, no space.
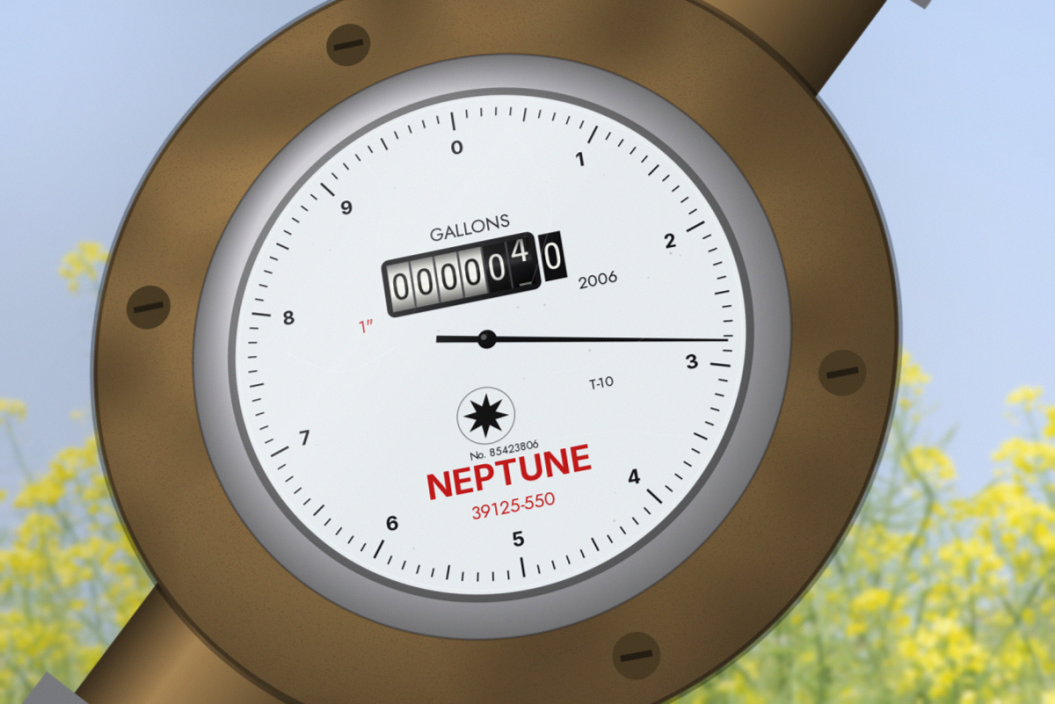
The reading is 42.8gal
